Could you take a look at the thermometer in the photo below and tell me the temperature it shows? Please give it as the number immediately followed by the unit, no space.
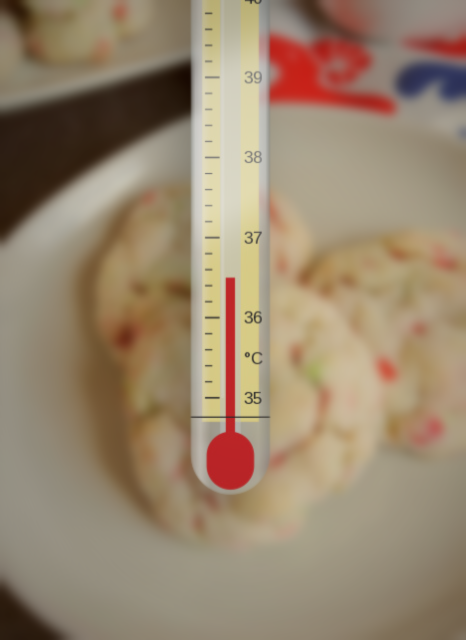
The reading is 36.5°C
